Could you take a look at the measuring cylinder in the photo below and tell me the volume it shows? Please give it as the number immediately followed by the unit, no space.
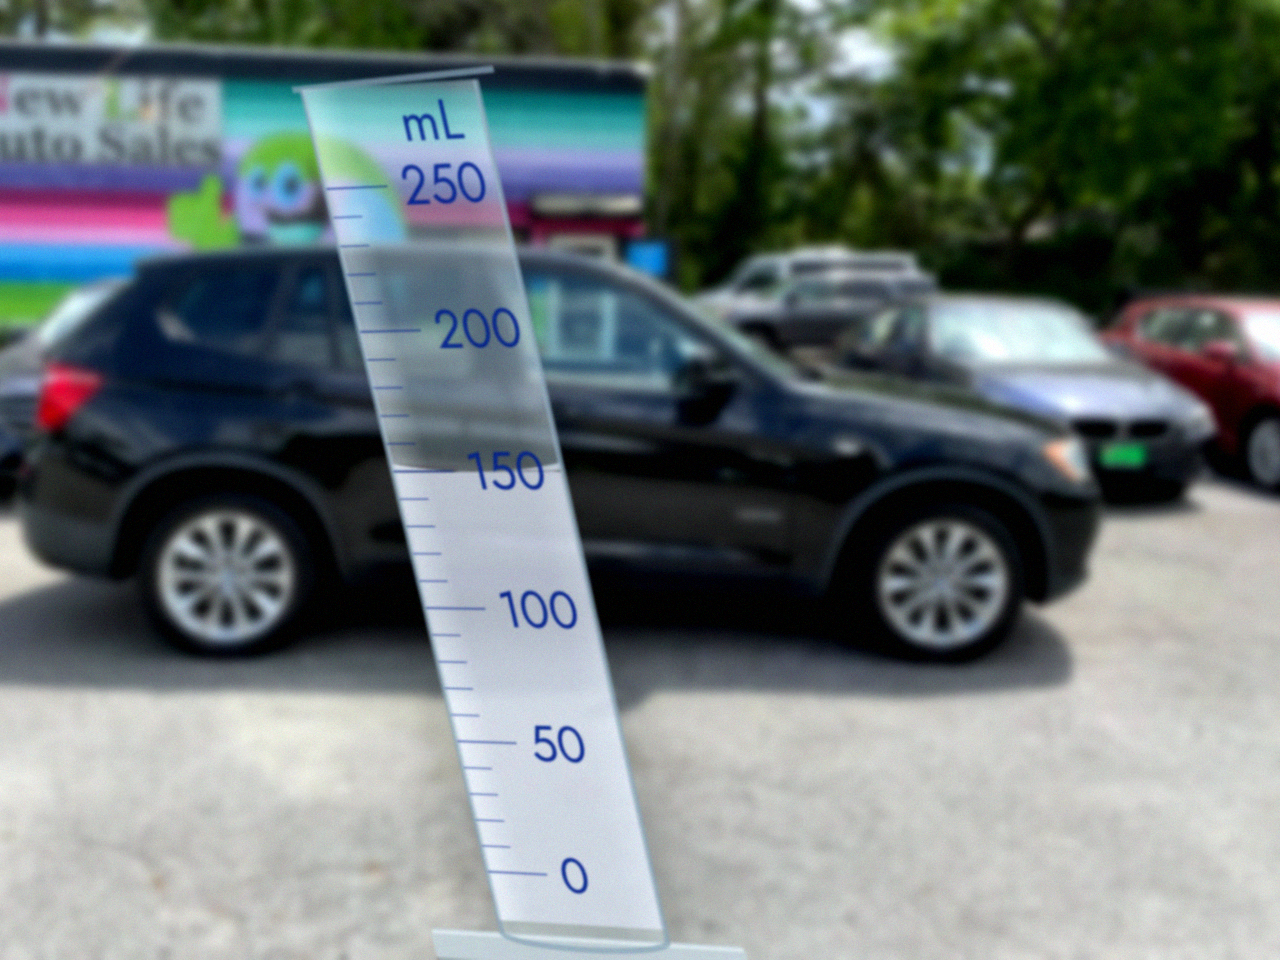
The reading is 150mL
